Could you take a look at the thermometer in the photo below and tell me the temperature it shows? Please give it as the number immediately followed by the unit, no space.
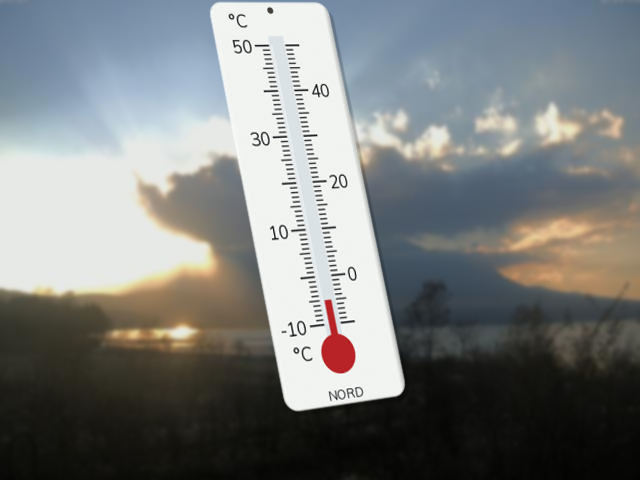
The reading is -5°C
